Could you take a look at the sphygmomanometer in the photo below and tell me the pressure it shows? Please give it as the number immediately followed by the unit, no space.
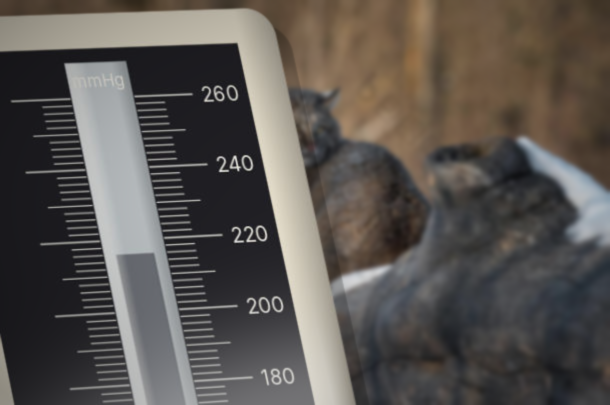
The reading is 216mmHg
